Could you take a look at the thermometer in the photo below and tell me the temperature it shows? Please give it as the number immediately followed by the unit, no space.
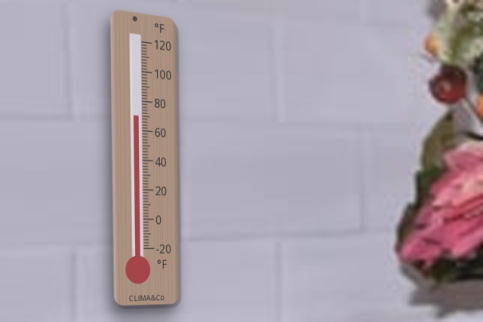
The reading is 70°F
